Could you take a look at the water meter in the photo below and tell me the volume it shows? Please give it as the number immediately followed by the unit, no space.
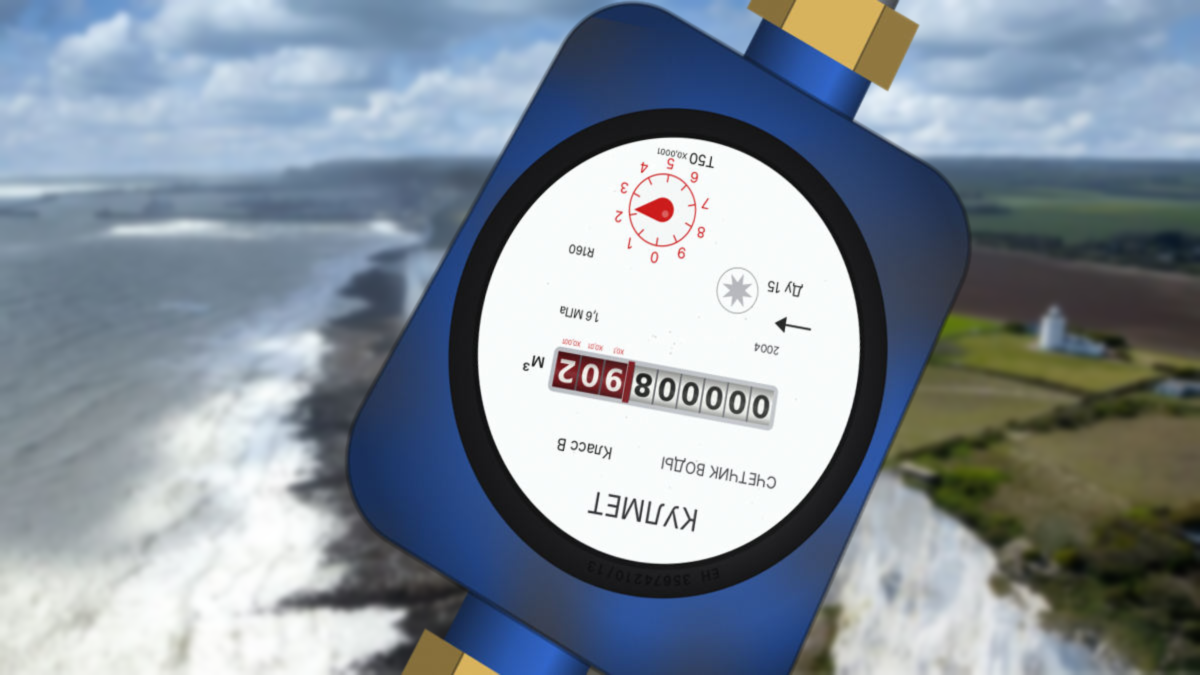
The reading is 8.9022m³
